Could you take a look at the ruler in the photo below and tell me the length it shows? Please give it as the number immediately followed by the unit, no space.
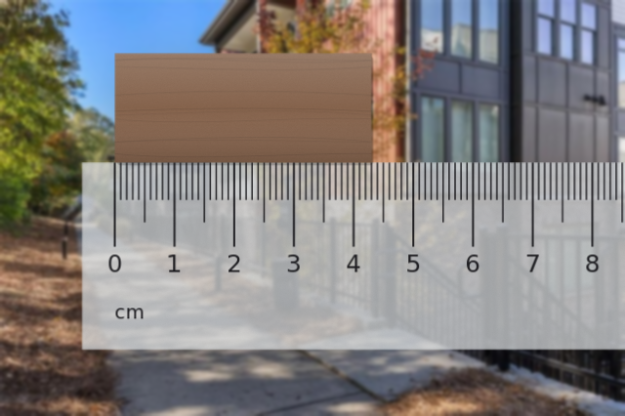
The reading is 4.3cm
